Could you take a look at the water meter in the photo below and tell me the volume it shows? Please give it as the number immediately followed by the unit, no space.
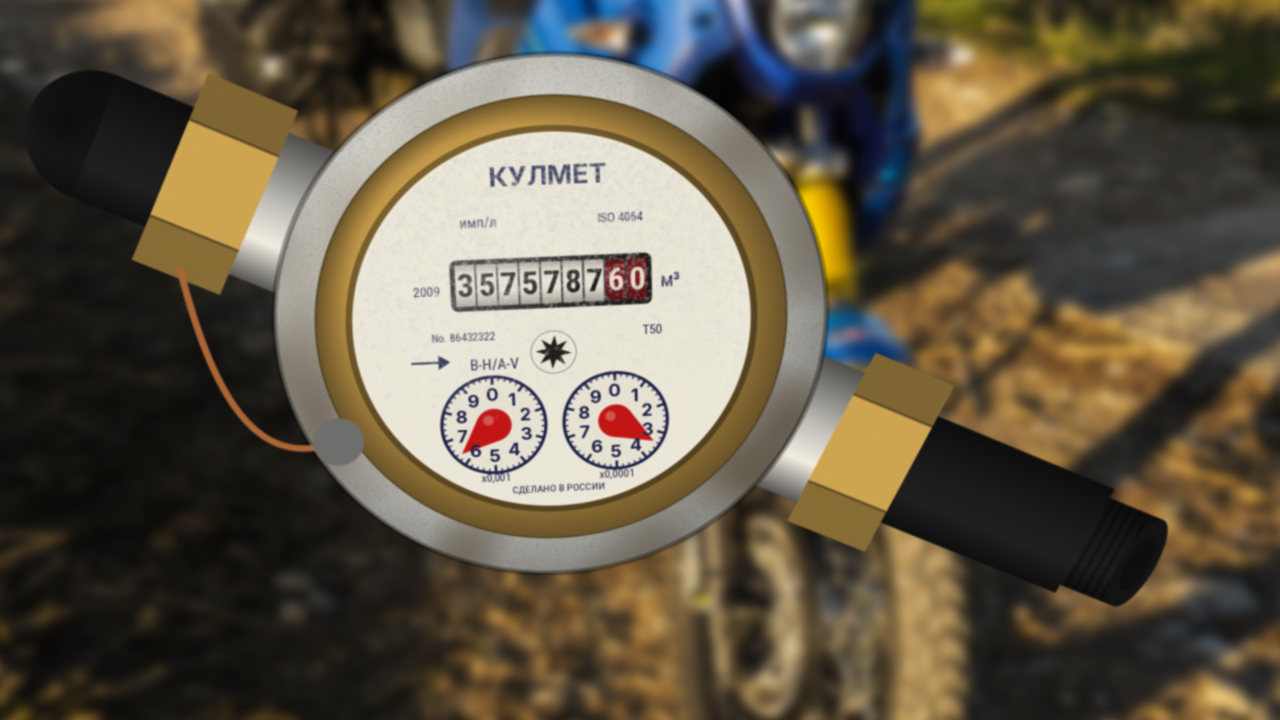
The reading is 3575787.6063m³
